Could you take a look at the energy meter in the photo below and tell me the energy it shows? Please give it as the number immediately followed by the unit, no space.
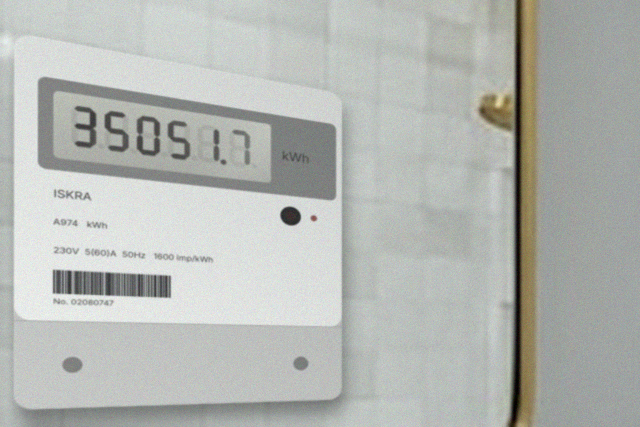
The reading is 35051.7kWh
